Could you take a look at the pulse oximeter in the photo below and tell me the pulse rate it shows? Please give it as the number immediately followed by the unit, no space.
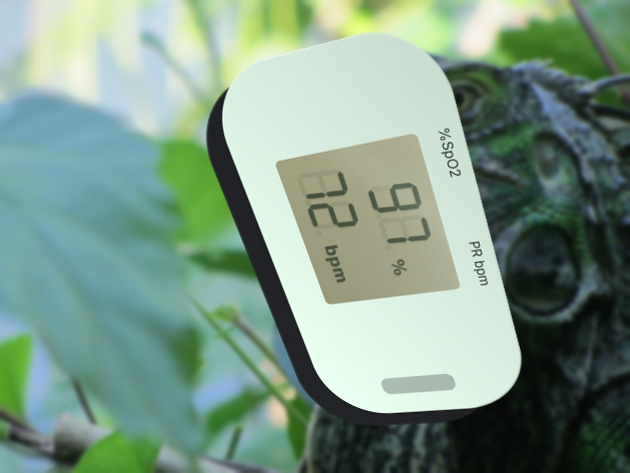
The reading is 72bpm
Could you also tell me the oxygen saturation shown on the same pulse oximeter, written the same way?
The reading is 97%
